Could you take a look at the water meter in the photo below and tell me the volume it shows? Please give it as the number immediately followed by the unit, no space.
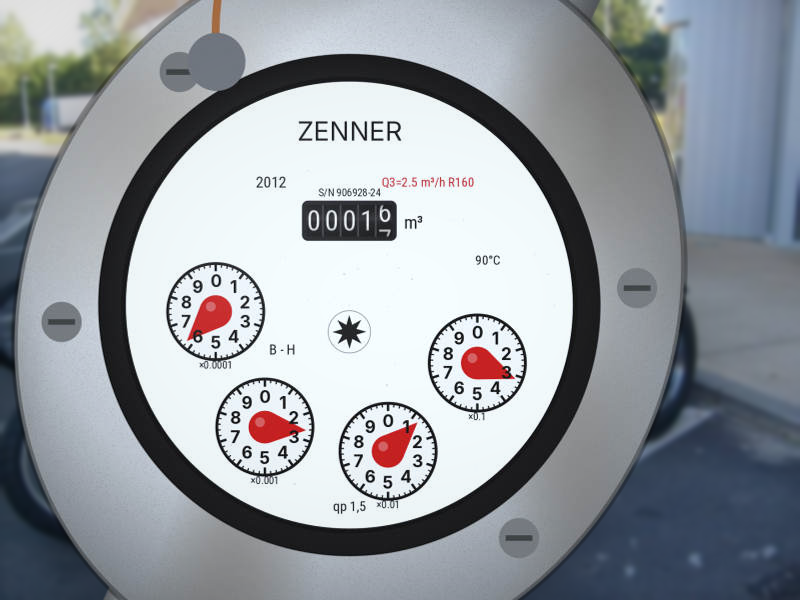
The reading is 16.3126m³
